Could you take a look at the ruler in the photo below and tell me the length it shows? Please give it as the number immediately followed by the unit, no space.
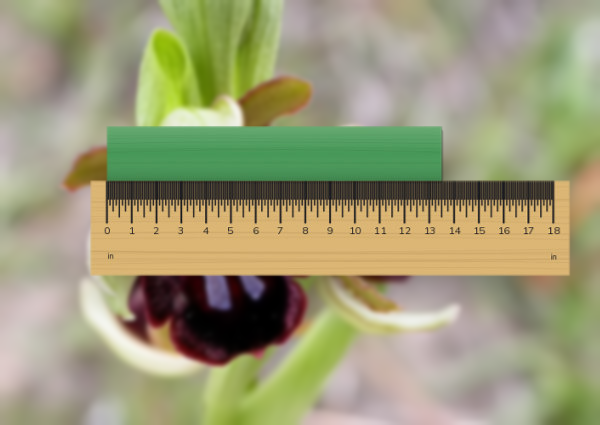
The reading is 13.5in
